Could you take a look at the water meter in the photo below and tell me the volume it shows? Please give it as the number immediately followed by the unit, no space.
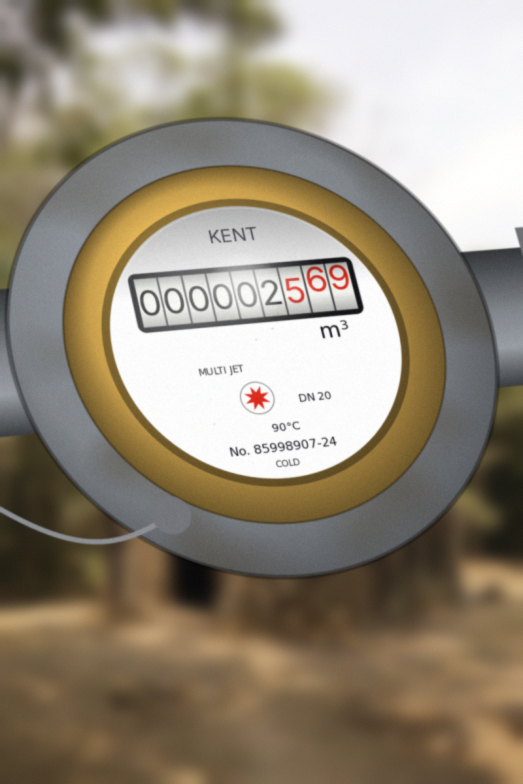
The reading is 2.569m³
